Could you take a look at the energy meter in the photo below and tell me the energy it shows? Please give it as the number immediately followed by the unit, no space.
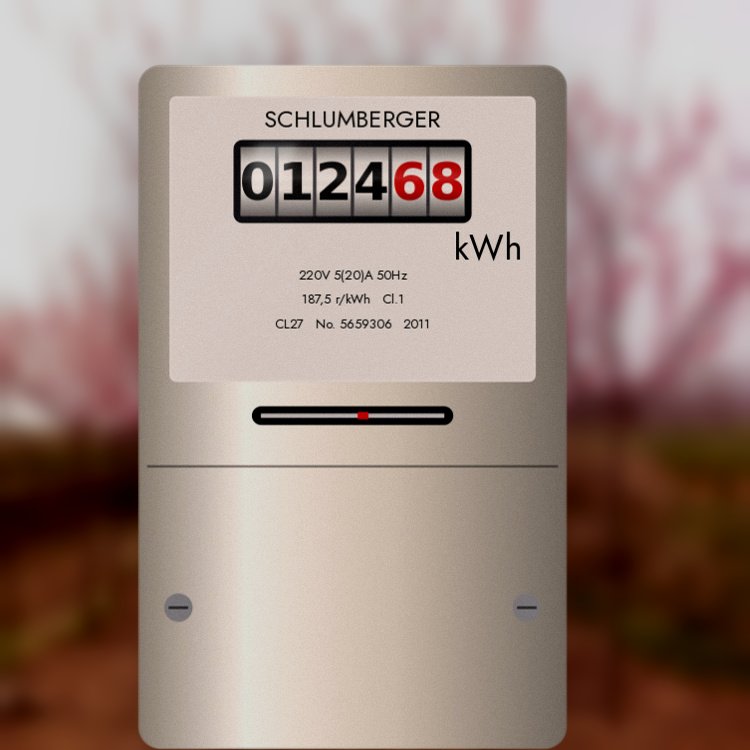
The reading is 124.68kWh
